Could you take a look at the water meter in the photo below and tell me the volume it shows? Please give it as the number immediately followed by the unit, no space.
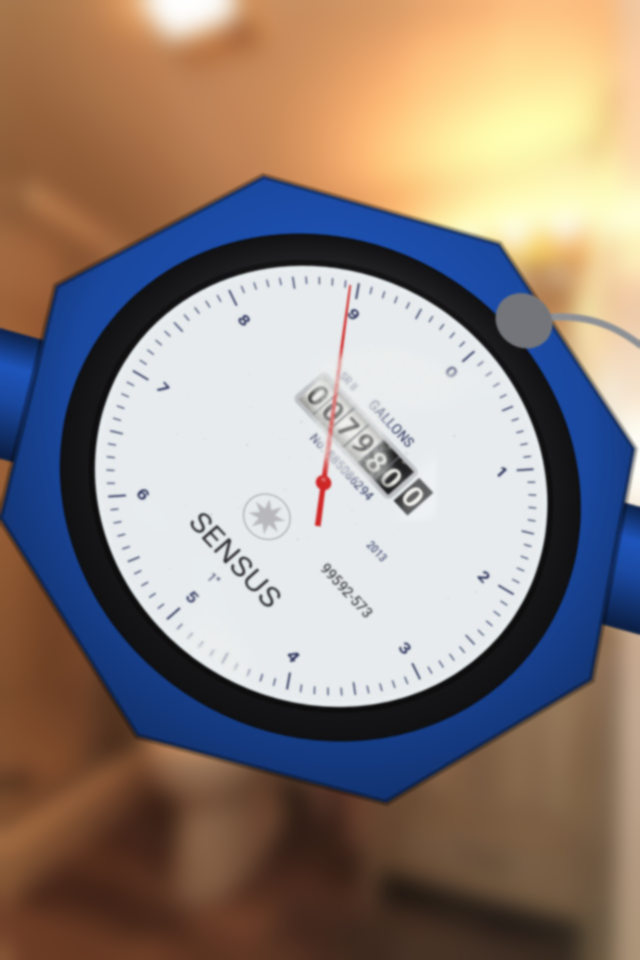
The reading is 79798.9gal
